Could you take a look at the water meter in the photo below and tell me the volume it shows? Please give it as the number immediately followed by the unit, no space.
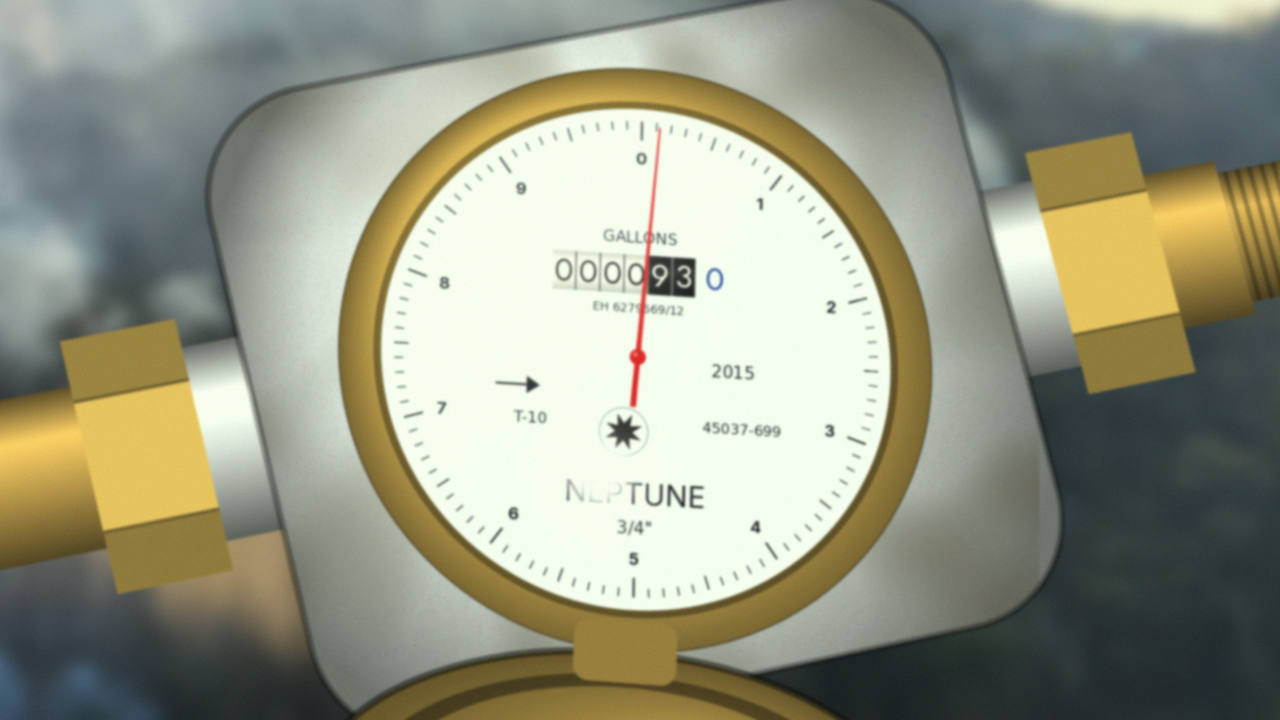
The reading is 930.1gal
